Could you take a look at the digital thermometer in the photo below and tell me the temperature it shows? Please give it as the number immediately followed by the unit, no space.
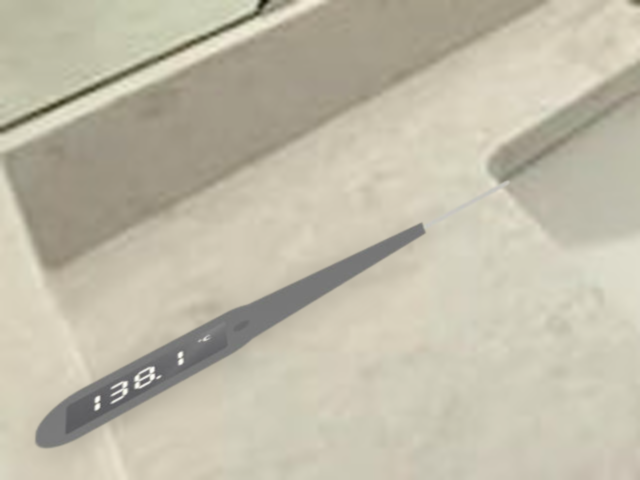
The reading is 138.1°C
